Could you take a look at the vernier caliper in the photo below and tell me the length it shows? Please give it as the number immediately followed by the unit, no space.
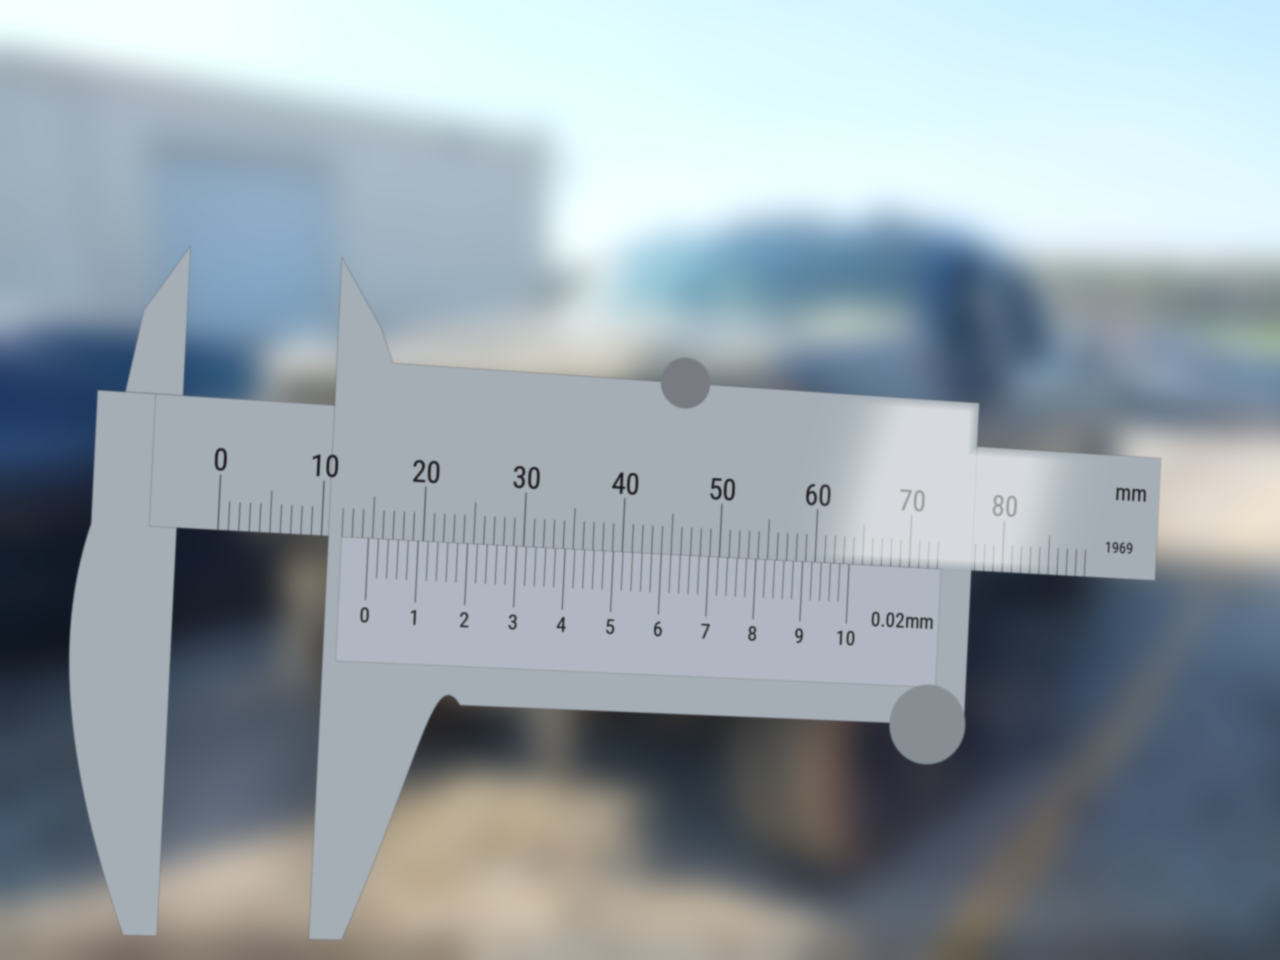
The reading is 14.6mm
